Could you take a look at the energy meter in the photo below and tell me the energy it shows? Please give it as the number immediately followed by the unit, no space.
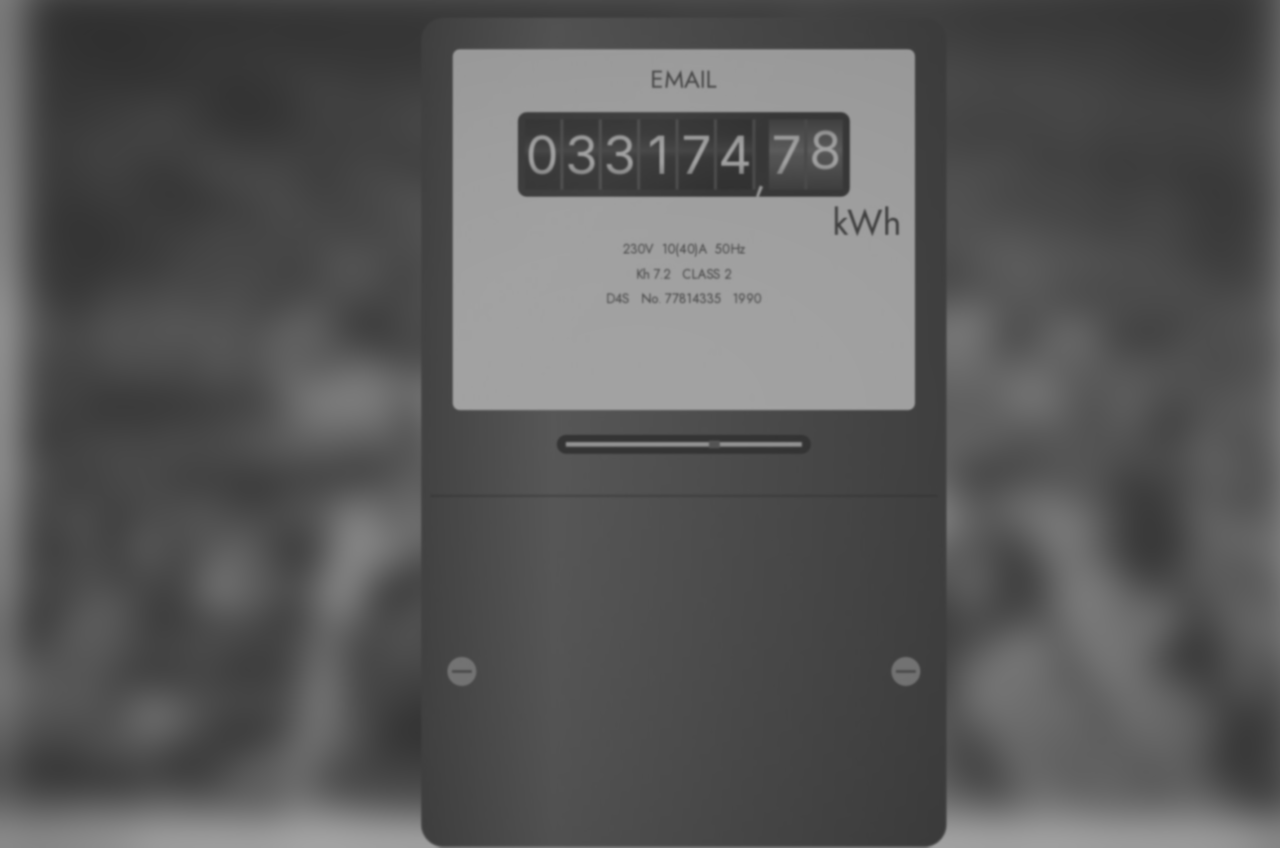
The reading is 33174.78kWh
